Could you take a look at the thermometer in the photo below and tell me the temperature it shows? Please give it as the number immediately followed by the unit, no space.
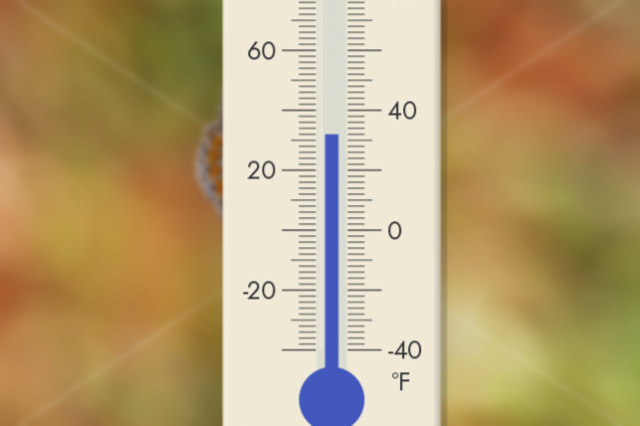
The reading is 32°F
